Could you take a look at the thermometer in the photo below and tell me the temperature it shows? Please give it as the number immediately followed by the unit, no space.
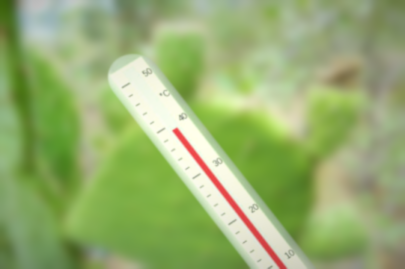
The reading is 39°C
